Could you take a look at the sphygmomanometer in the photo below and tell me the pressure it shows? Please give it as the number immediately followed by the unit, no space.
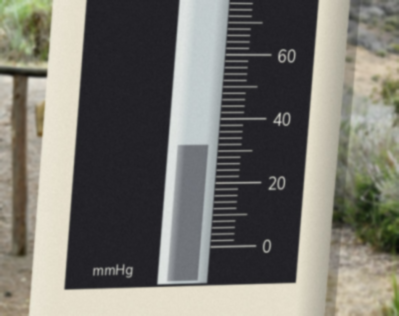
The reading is 32mmHg
